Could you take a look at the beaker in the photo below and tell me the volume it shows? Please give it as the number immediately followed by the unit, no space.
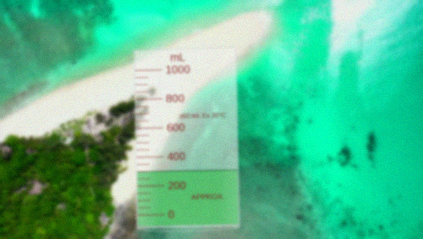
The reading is 300mL
